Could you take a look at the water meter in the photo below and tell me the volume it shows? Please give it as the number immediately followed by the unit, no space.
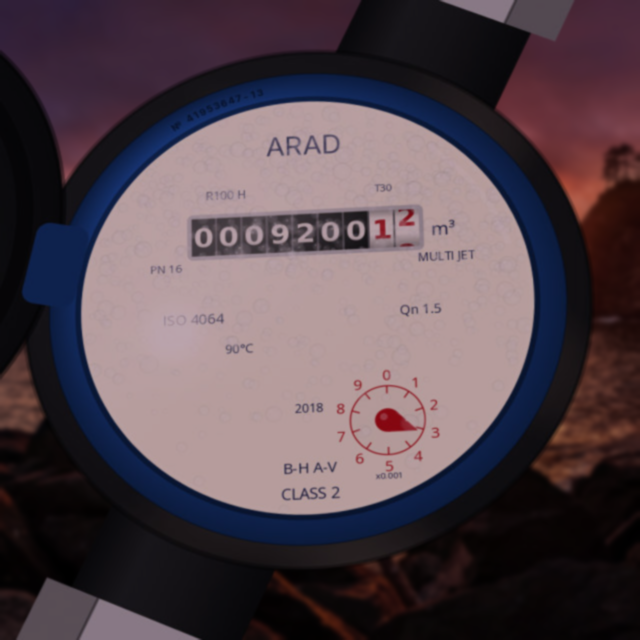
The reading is 9200.123m³
